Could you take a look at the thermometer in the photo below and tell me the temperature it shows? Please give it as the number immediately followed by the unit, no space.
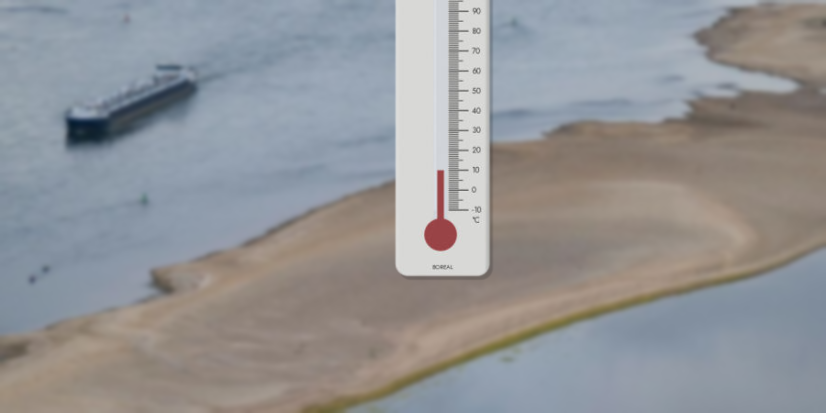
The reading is 10°C
